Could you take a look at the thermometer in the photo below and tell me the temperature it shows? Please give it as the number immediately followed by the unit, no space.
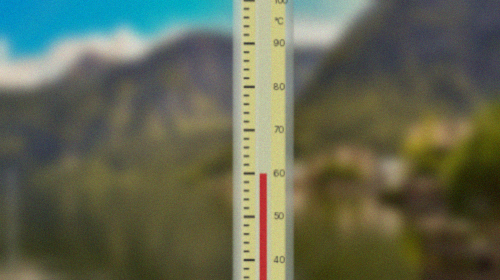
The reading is 60°C
